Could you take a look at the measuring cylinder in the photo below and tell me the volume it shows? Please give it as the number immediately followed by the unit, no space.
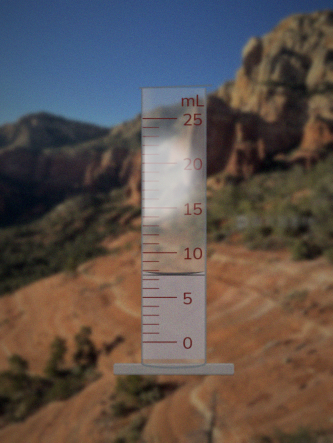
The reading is 7.5mL
